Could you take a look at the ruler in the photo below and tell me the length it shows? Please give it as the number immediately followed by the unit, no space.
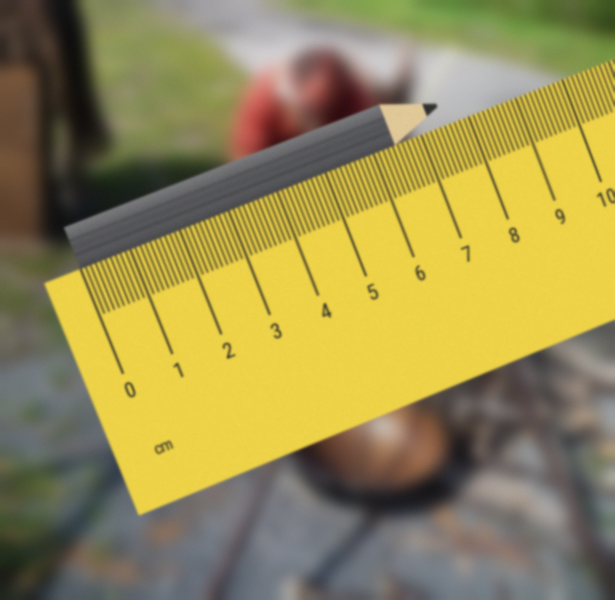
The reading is 7.5cm
